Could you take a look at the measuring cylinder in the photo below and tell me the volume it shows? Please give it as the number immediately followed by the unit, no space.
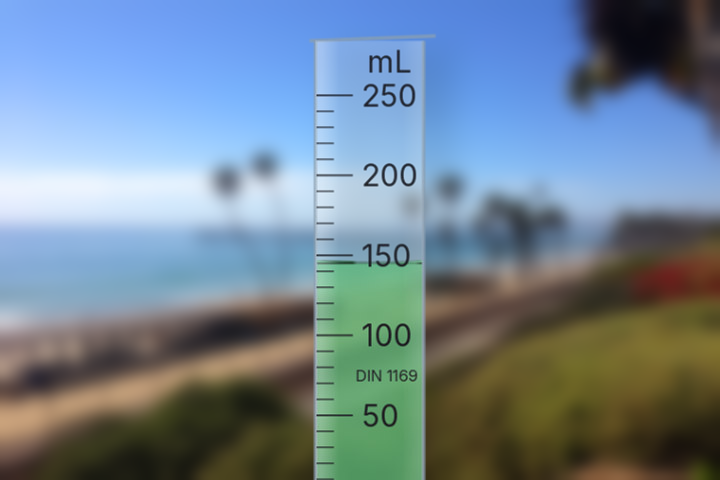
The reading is 145mL
